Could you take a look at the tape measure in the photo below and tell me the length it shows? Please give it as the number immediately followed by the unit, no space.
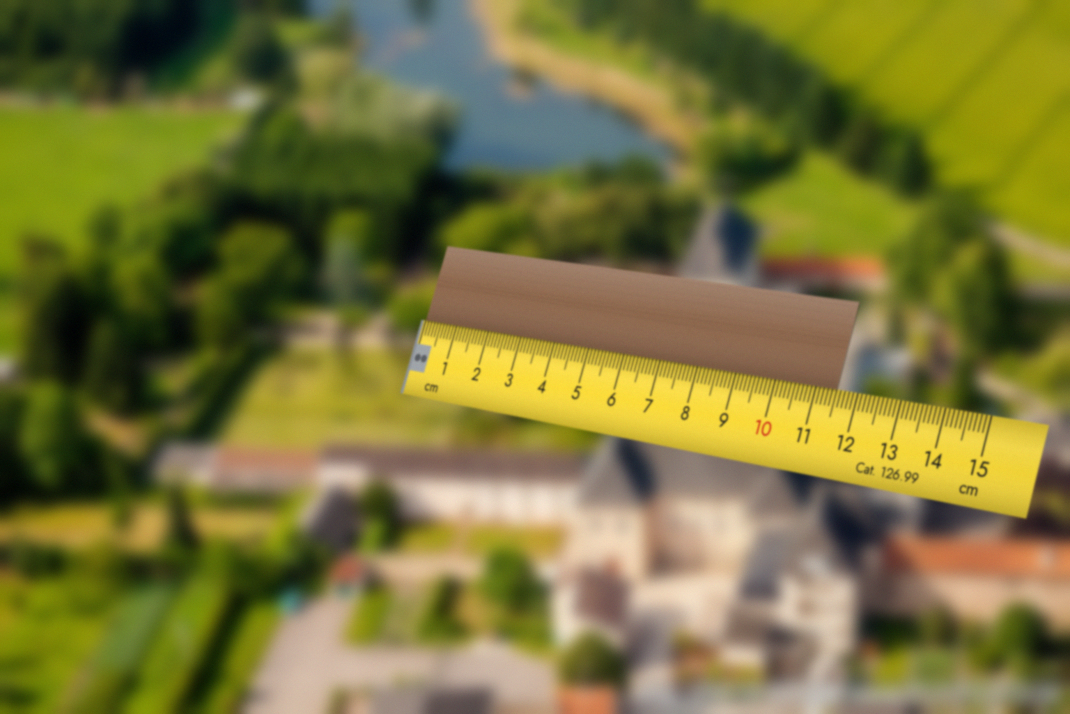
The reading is 11.5cm
